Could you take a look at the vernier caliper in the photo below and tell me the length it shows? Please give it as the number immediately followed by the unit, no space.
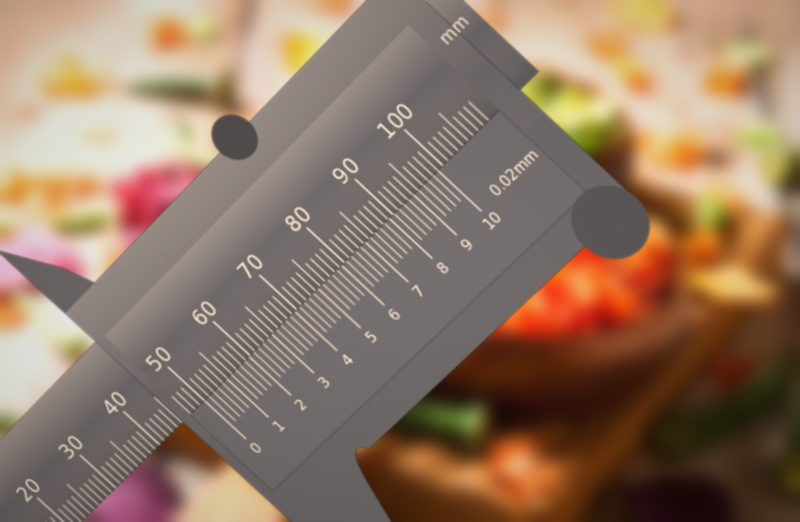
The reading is 50.0mm
